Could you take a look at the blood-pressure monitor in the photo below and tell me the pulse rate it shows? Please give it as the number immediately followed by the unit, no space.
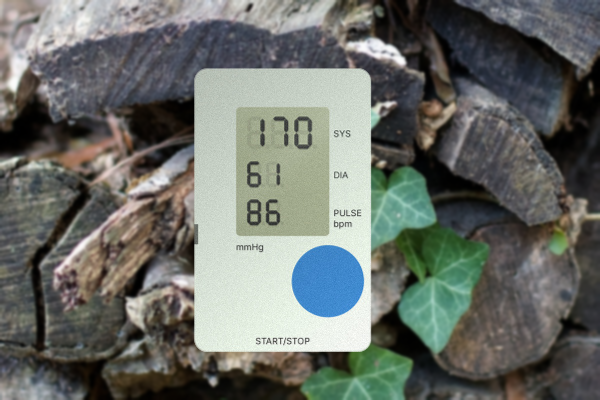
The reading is 86bpm
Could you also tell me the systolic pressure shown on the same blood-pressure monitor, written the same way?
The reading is 170mmHg
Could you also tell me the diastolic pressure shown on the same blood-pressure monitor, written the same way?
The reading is 61mmHg
